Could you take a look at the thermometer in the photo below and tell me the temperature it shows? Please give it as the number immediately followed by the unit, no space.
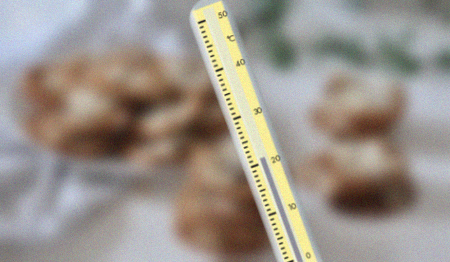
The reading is 21°C
